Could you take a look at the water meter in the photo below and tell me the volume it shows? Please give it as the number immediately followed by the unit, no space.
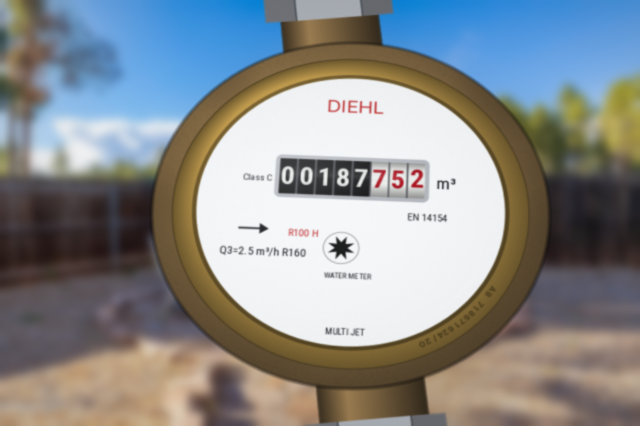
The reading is 187.752m³
